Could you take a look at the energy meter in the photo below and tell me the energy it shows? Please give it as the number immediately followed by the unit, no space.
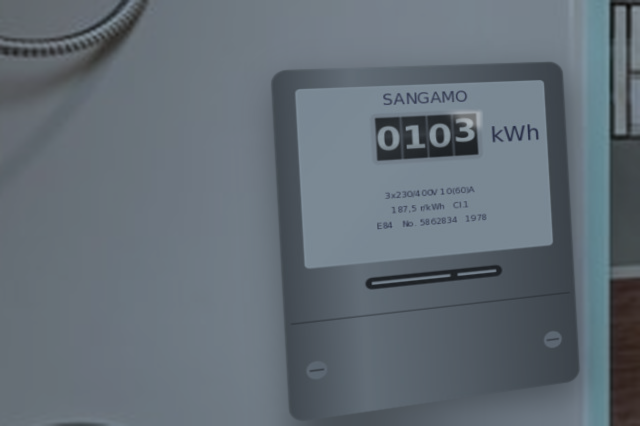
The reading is 103kWh
